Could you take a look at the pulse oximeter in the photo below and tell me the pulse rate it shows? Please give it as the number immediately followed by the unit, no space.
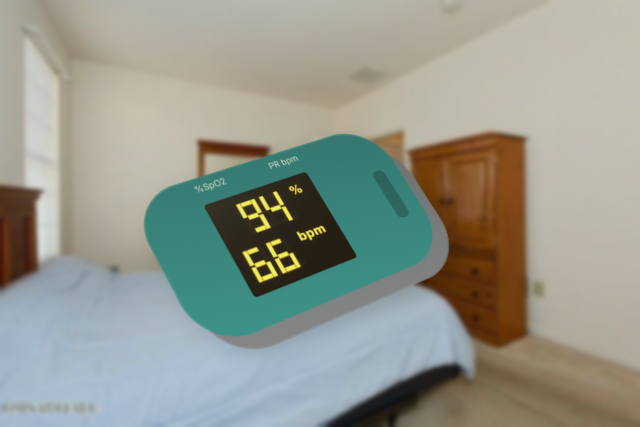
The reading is 66bpm
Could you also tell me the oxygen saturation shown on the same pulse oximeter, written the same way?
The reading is 94%
